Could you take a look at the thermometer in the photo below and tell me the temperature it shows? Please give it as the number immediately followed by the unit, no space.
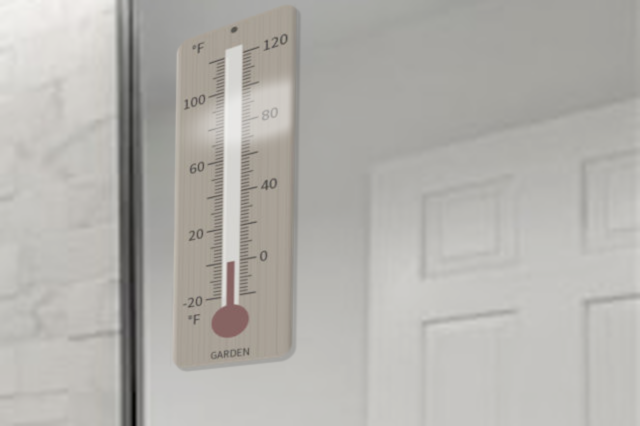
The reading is 0°F
